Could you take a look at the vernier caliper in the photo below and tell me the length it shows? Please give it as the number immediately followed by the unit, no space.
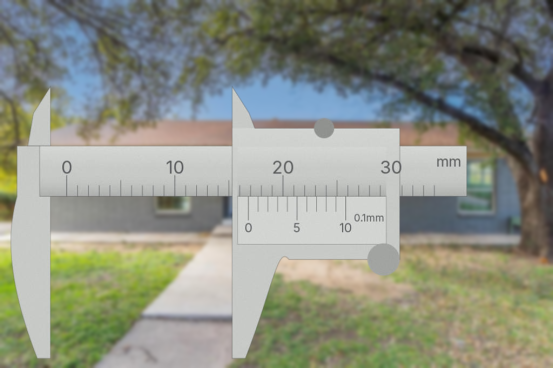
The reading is 16.8mm
